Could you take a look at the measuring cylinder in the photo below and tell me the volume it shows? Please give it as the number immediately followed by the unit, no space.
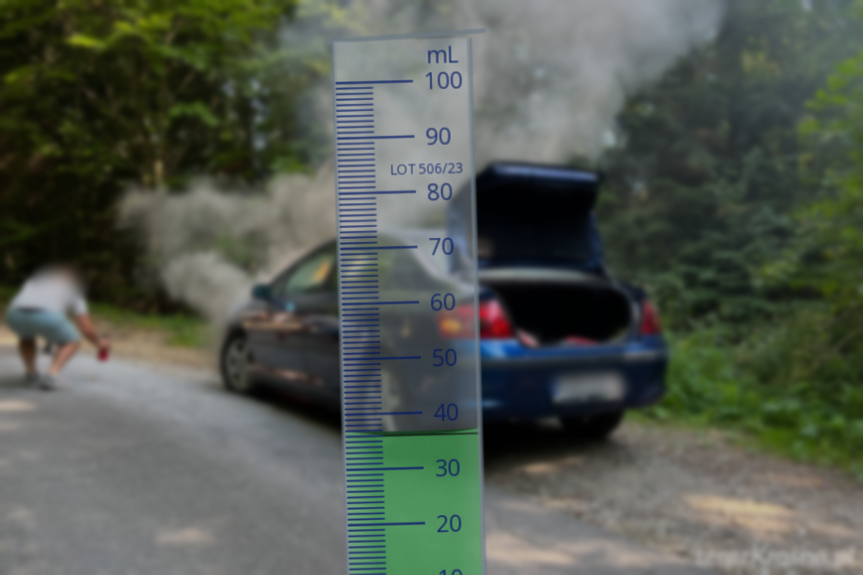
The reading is 36mL
